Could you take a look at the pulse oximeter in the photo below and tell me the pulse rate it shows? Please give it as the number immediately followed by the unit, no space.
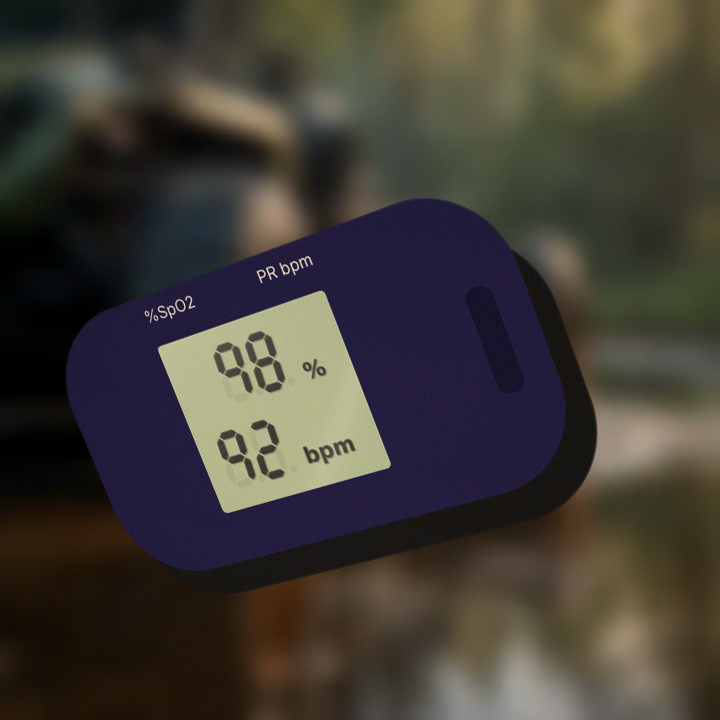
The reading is 92bpm
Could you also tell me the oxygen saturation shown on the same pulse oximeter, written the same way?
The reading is 98%
